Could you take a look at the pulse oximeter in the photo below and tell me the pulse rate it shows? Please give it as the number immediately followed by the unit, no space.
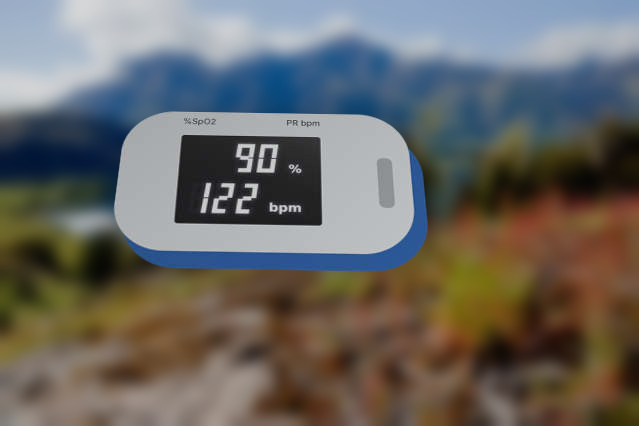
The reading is 122bpm
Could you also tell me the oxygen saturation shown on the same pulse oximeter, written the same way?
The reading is 90%
